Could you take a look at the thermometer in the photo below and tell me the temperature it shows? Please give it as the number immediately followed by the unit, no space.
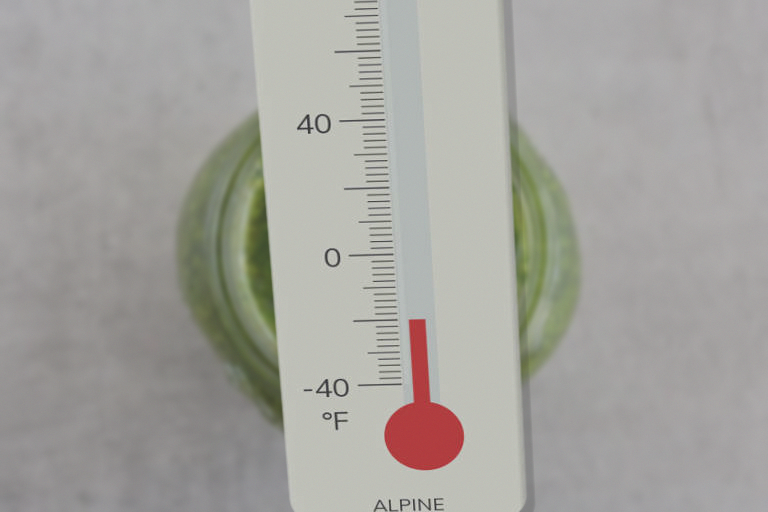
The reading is -20°F
